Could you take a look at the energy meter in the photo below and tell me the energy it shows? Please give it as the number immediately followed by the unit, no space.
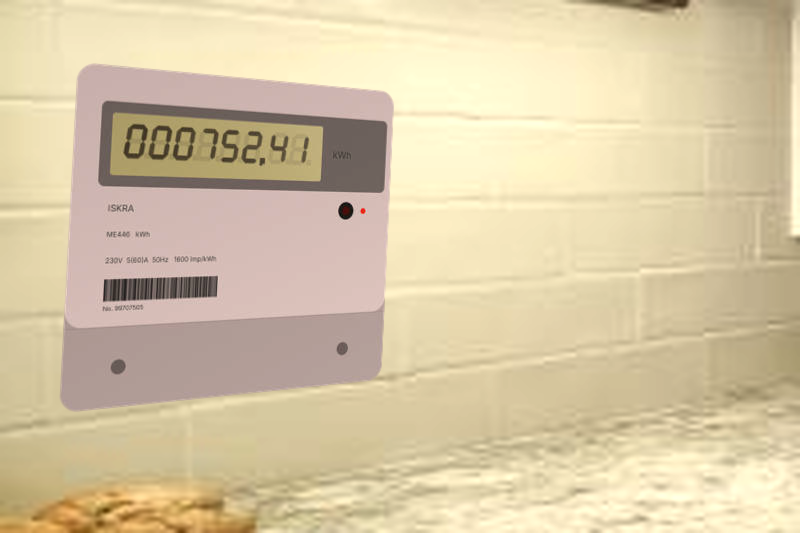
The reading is 752.41kWh
